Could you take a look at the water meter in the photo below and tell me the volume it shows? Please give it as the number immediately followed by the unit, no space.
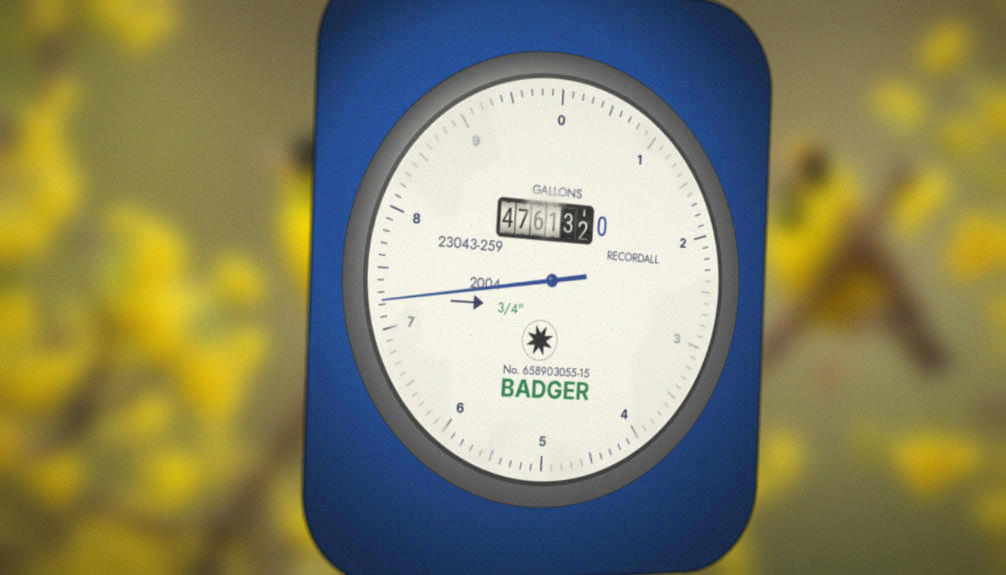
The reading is 4761317.2gal
